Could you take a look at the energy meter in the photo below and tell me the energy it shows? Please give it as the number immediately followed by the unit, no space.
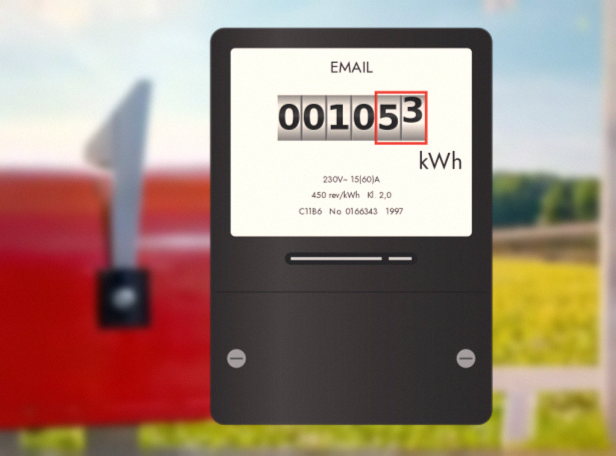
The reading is 10.53kWh
